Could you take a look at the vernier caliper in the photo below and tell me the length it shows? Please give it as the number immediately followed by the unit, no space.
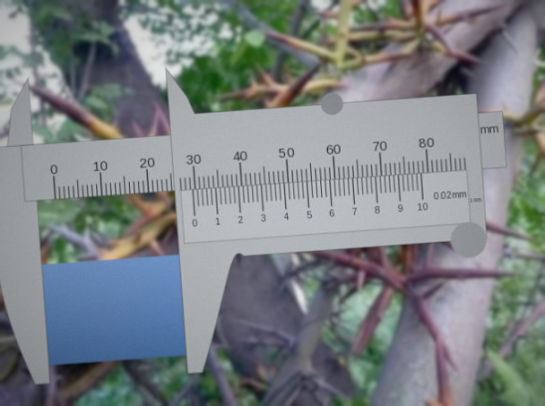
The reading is 29.5mm
